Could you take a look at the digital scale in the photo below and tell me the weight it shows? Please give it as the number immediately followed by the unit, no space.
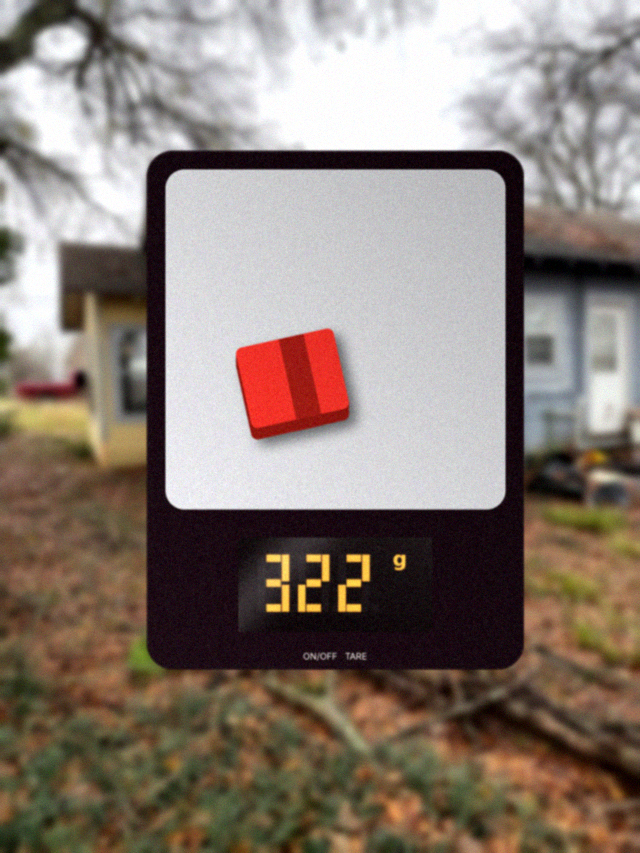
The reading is 322g
